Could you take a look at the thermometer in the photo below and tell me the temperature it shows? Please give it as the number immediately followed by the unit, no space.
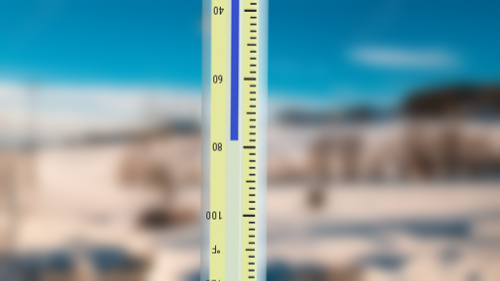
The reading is 78°F
